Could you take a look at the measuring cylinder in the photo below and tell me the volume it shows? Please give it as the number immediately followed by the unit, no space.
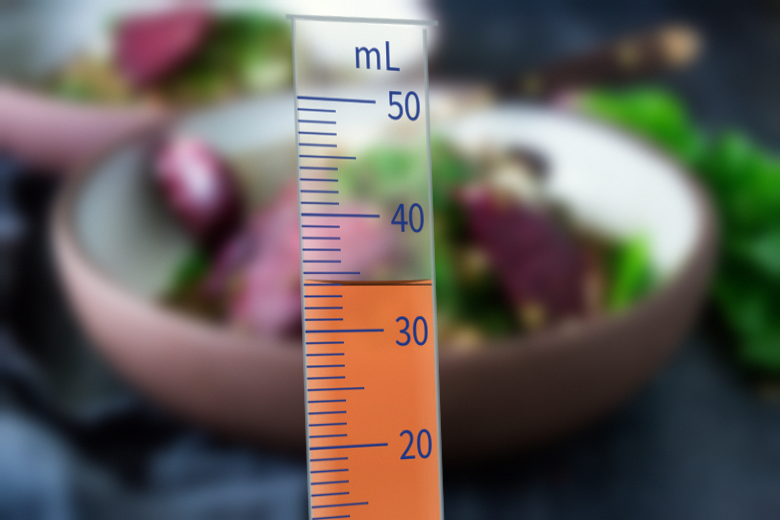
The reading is 34mL
